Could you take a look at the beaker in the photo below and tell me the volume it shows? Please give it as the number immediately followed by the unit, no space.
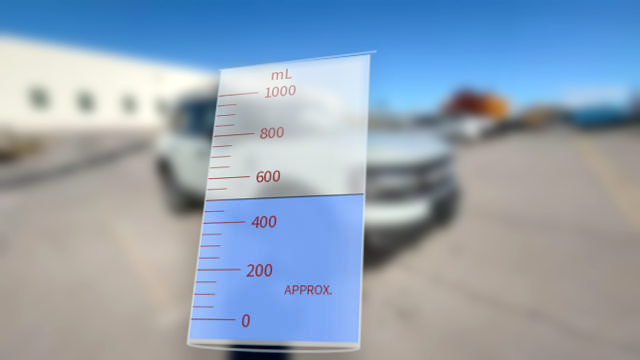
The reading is 500mL
